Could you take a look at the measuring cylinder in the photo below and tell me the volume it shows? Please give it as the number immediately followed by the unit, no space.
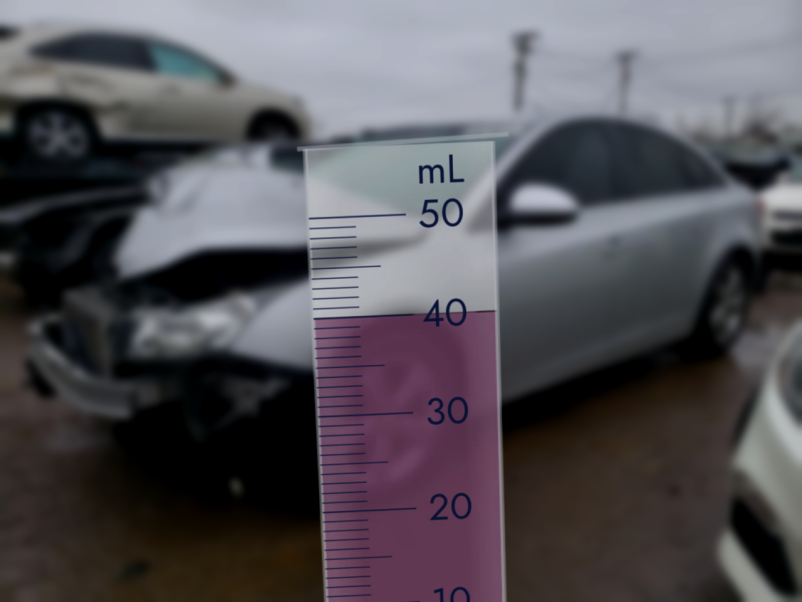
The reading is 40mL
